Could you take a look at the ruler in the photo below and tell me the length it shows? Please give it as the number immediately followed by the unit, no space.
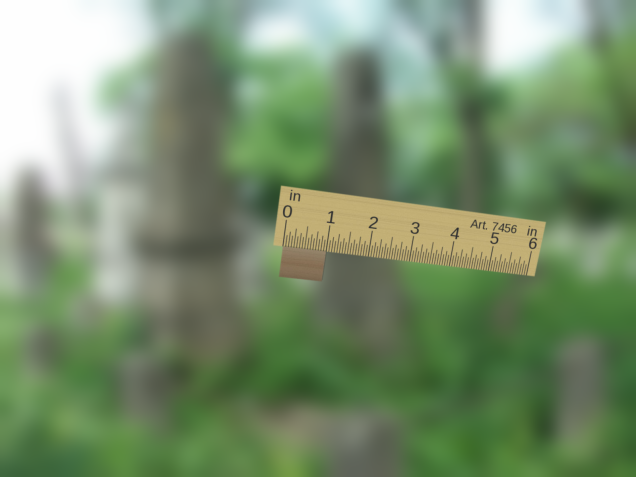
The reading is 1in
